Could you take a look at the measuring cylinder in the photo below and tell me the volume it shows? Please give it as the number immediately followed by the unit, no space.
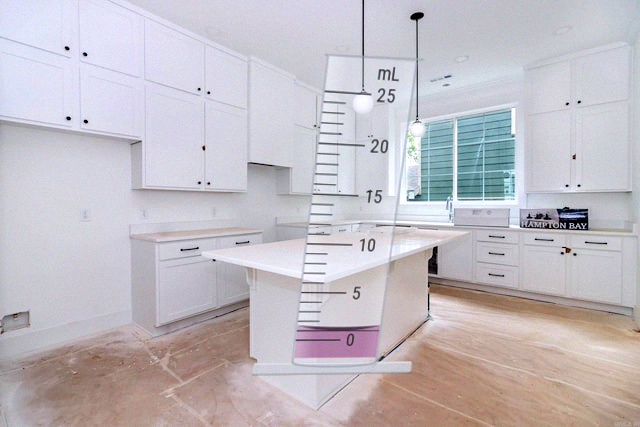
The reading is 1mL
